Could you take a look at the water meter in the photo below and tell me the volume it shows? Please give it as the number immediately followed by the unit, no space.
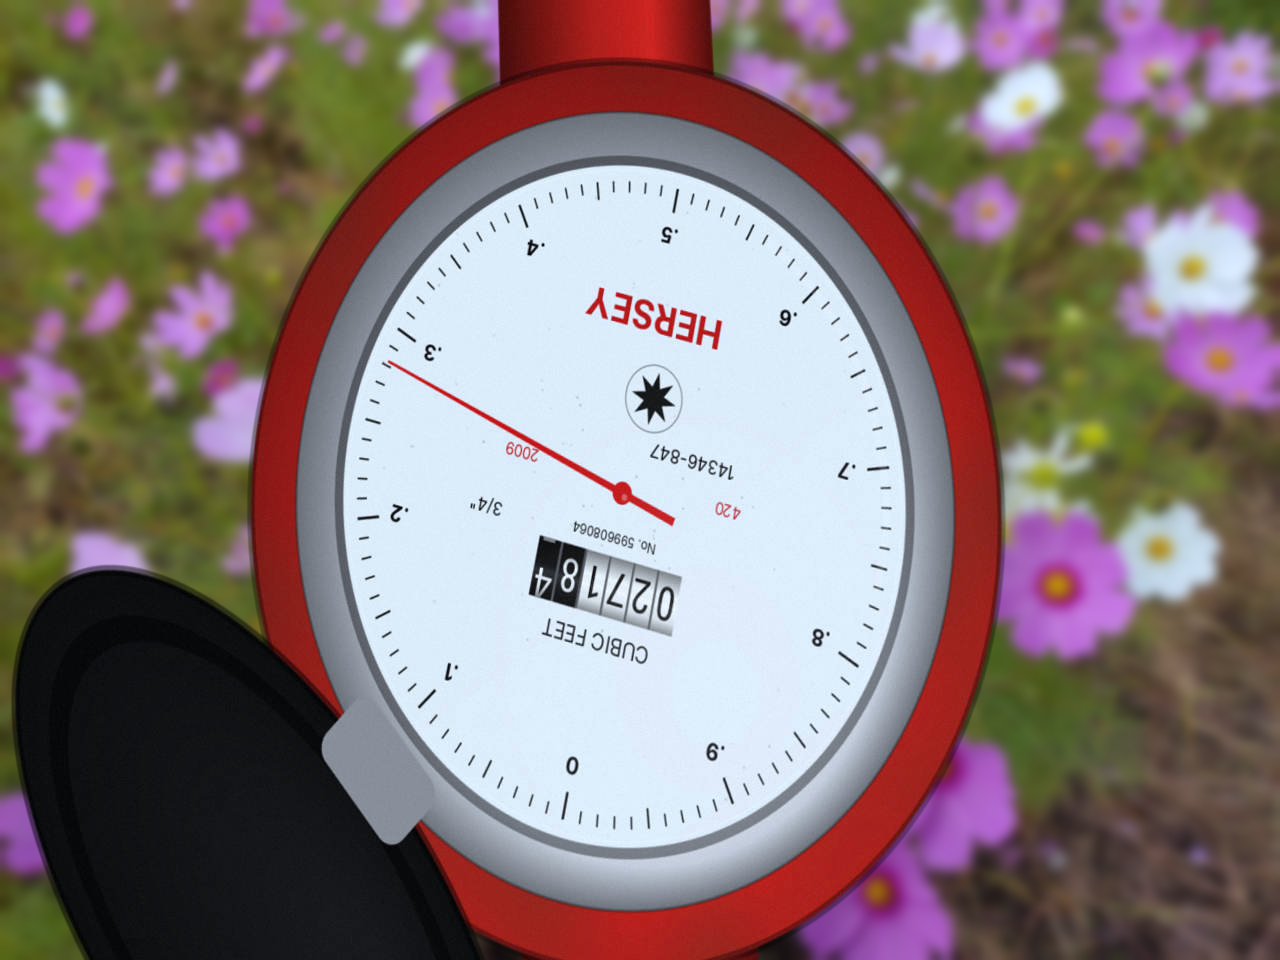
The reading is 27184.28ft³
